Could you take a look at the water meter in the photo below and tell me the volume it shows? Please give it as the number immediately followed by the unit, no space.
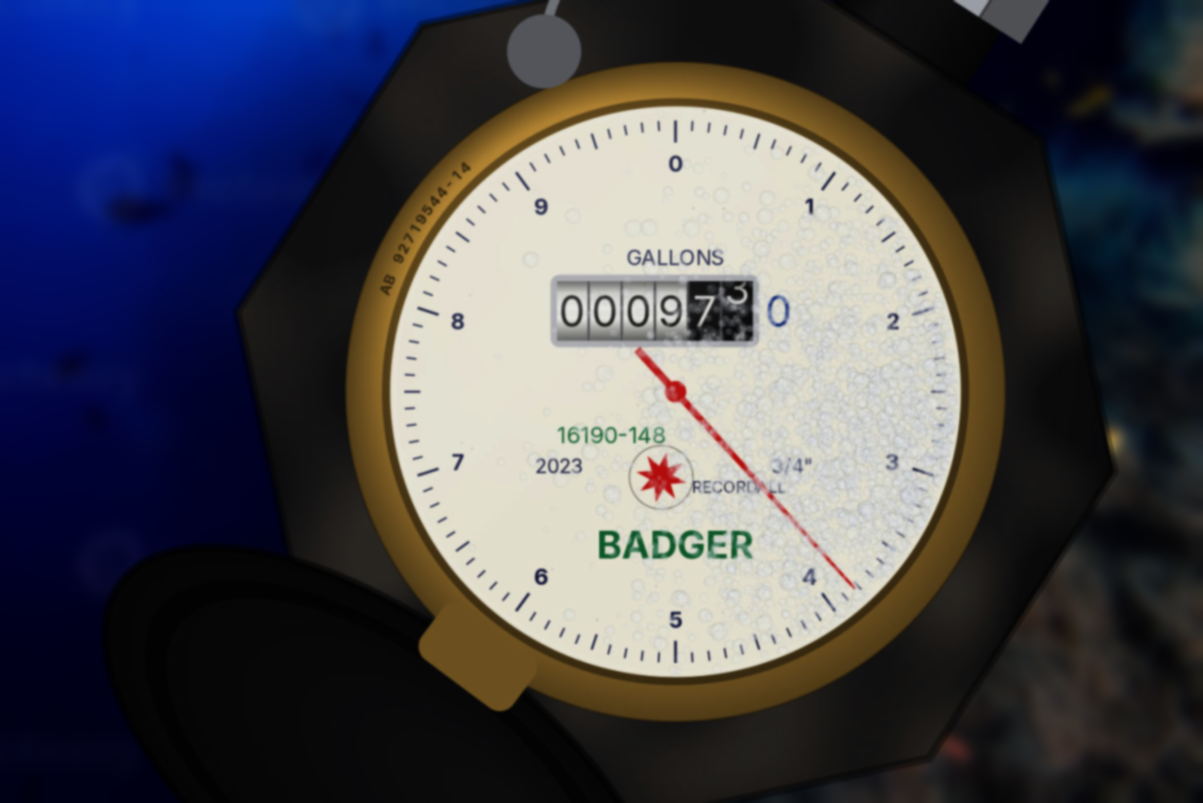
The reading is 9733.8gal
